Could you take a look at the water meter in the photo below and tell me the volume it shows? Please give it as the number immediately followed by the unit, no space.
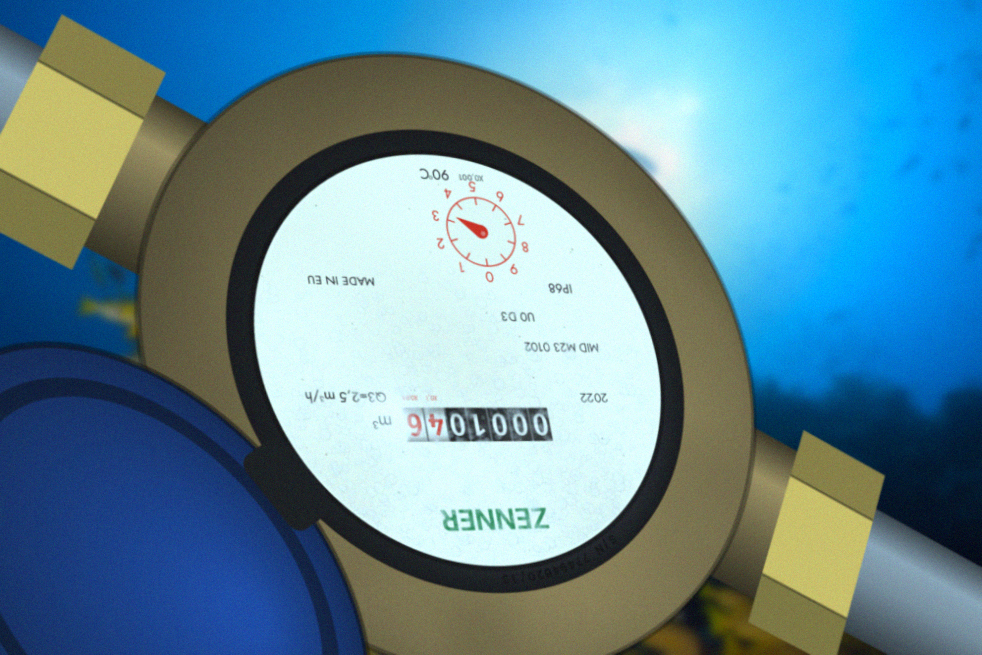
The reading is 10.463m³
